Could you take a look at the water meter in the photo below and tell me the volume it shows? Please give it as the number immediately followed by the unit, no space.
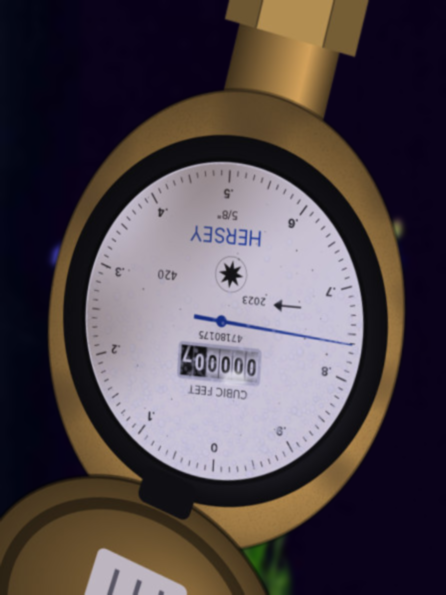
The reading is 6.76ft³
